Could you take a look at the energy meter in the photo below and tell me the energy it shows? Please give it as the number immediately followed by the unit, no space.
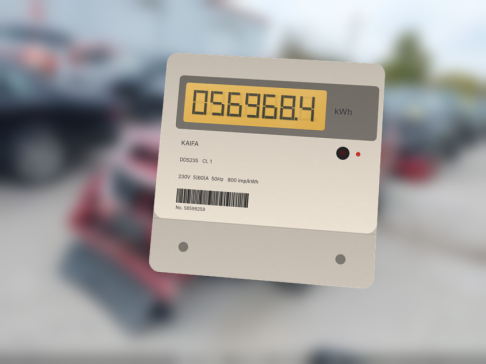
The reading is 56968.4kWh
